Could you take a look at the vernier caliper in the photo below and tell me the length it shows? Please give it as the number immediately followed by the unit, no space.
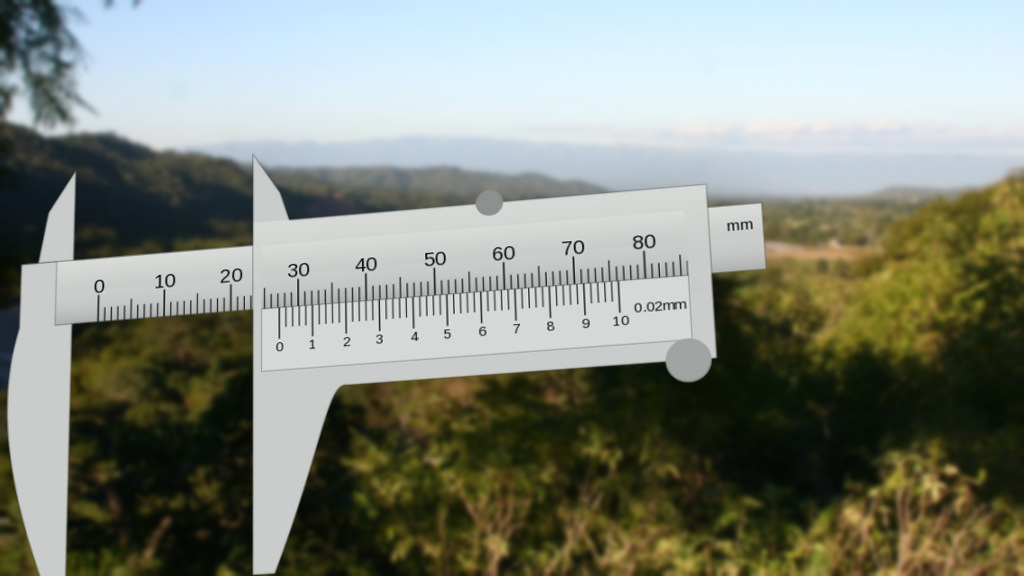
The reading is 27.2mm
